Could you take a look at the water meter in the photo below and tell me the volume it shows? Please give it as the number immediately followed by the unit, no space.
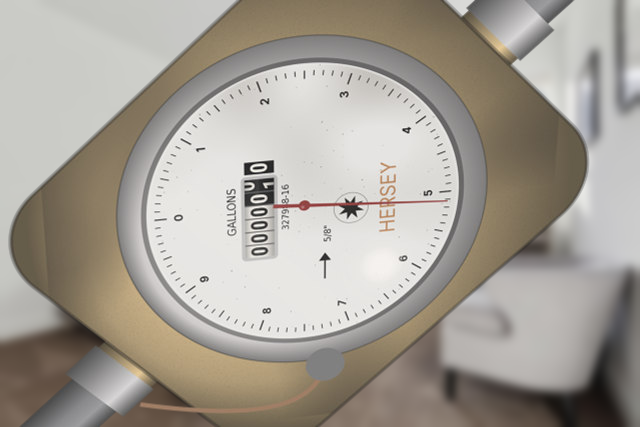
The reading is 5.1gal
